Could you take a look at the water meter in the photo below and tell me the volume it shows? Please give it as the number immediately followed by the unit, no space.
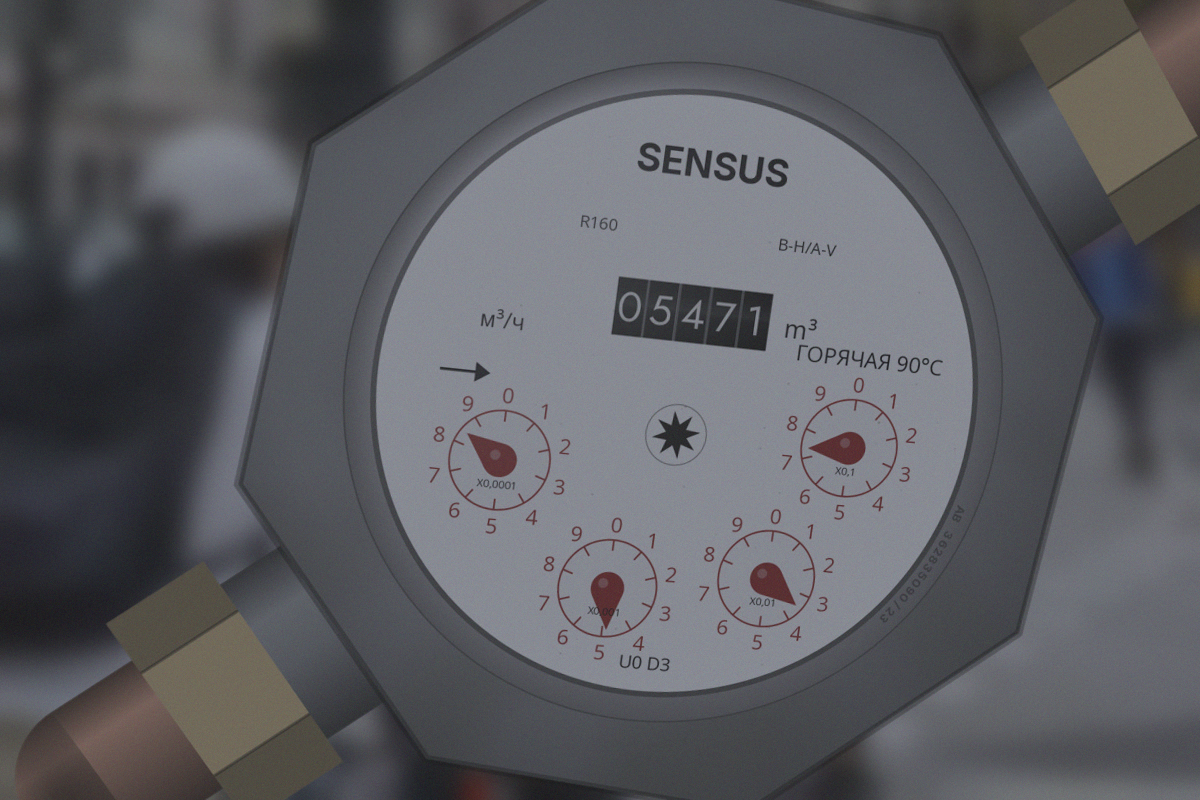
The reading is 5471.7348m³
